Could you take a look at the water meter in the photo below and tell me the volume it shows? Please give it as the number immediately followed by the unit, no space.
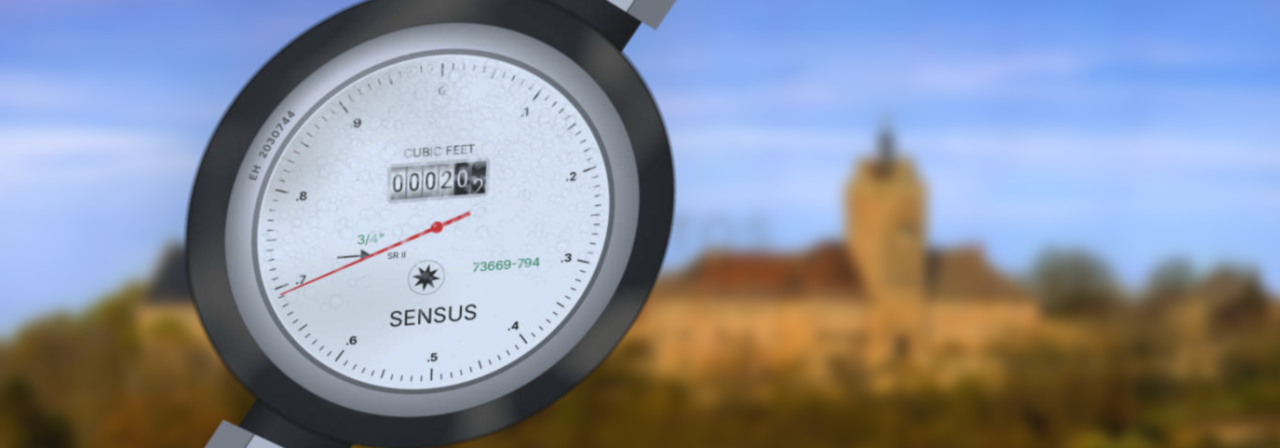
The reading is 201.69ft³
